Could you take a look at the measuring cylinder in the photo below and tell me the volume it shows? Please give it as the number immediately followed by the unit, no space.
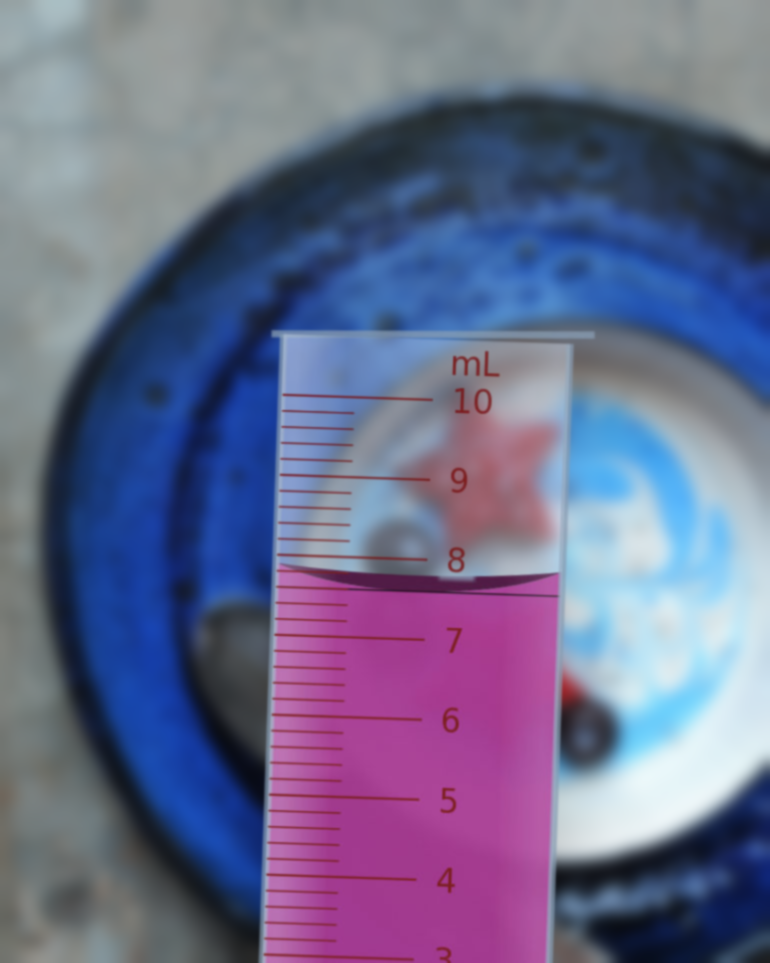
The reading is 7.6mL
